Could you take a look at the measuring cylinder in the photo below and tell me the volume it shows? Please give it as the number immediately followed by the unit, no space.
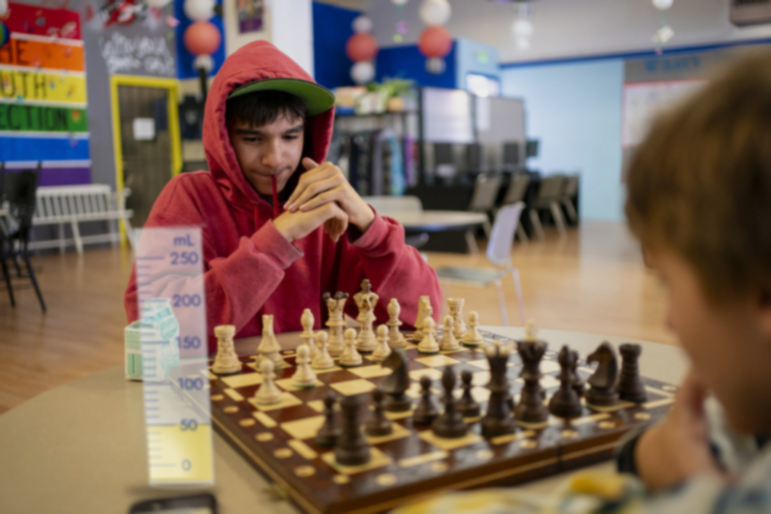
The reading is 50mL
